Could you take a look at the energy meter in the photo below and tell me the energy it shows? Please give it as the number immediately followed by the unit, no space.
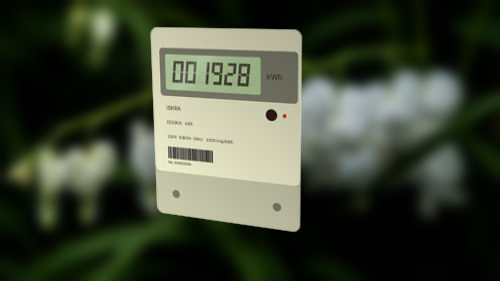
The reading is 1928kWh
